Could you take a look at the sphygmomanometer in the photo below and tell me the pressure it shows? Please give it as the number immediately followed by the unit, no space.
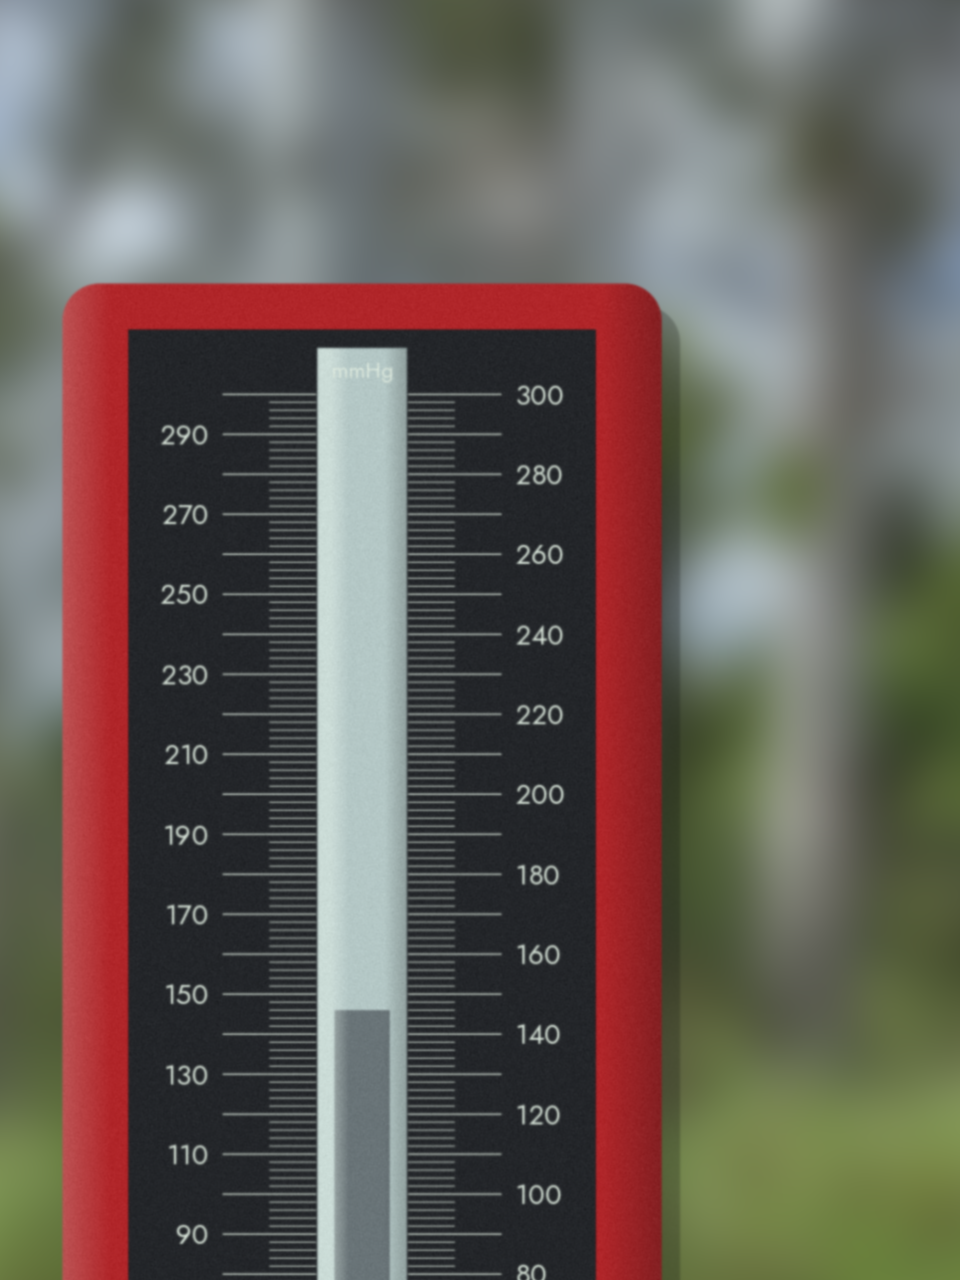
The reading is 146mmHg
